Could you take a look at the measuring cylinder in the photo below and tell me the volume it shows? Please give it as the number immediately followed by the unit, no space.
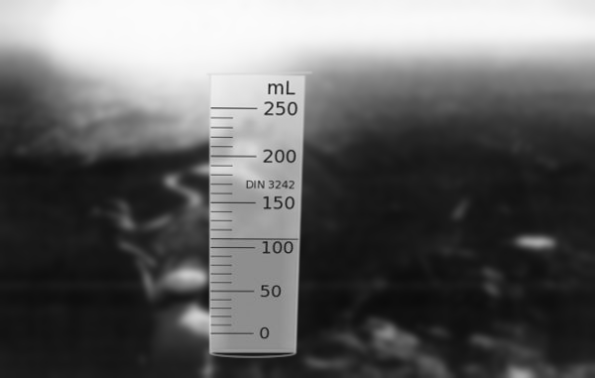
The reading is 110mL
